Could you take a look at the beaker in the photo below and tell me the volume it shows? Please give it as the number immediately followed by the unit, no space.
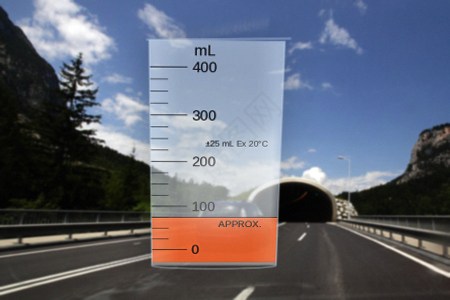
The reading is 75mL
